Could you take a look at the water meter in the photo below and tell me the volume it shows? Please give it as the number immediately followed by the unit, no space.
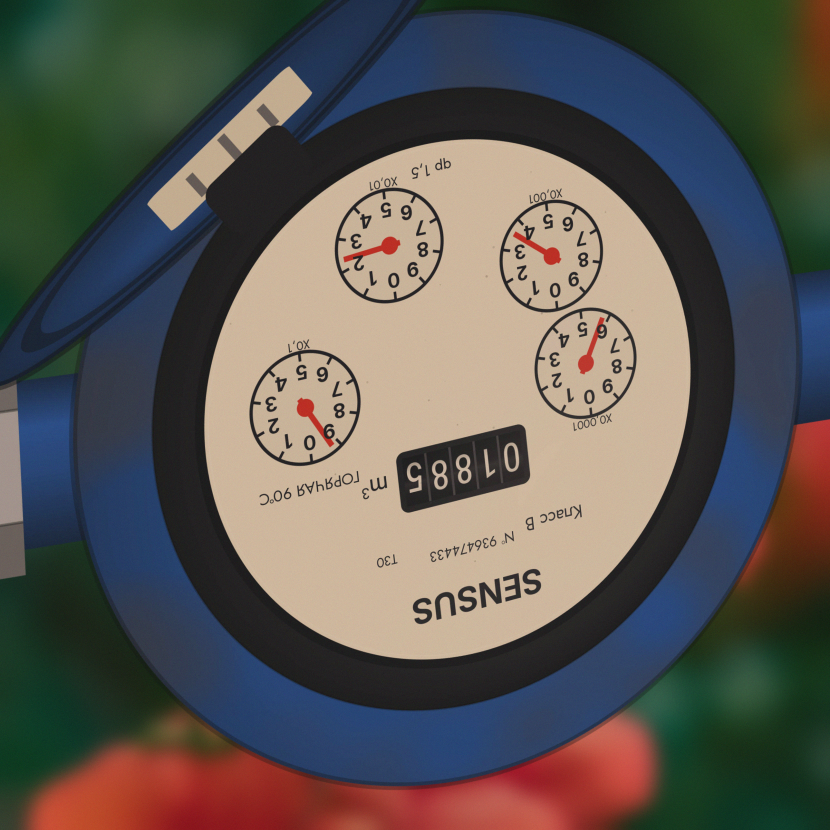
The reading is 1884.9235m³
